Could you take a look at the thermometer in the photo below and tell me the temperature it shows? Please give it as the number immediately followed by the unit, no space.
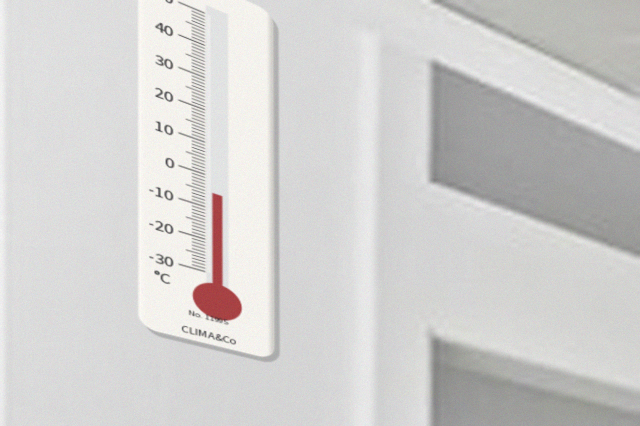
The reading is -5°C
